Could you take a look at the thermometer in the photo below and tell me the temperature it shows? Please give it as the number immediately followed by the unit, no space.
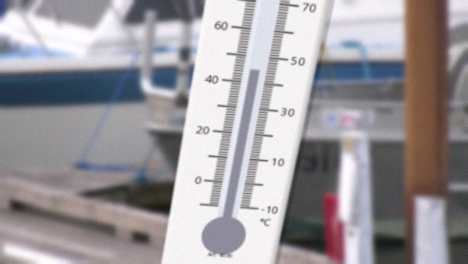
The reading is 45°C
